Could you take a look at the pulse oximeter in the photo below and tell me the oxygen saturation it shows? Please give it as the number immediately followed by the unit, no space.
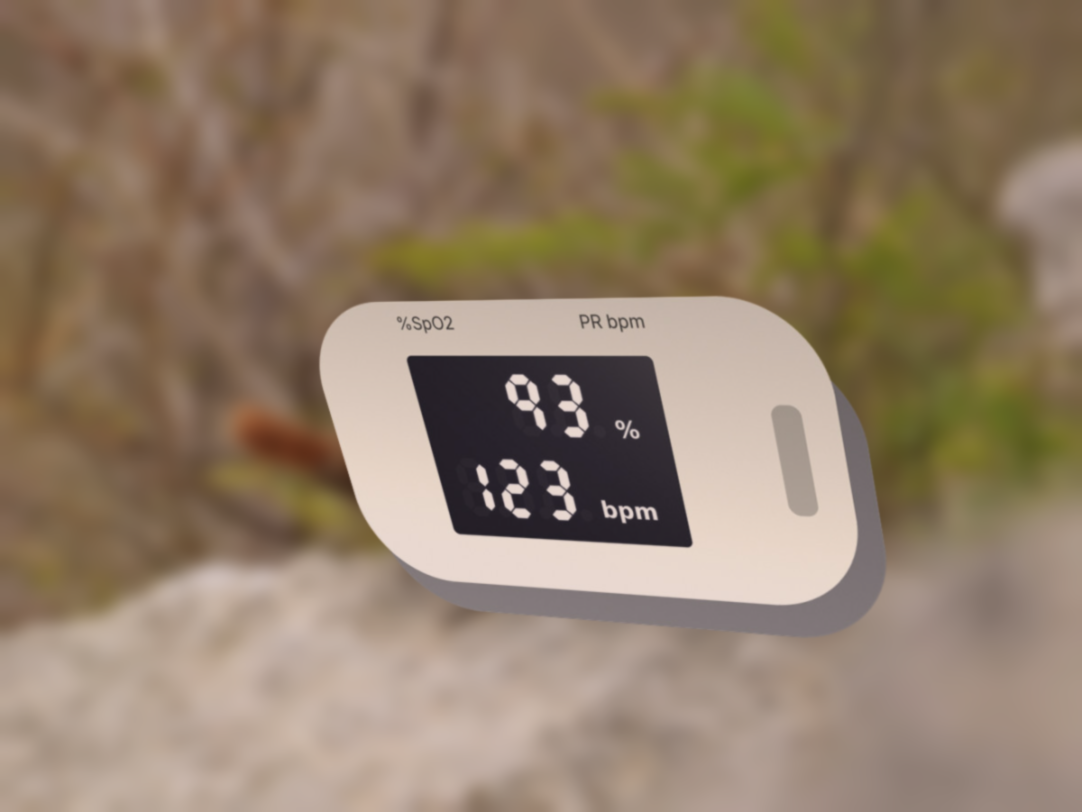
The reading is 93%
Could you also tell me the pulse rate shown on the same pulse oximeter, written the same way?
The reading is 123bpm
